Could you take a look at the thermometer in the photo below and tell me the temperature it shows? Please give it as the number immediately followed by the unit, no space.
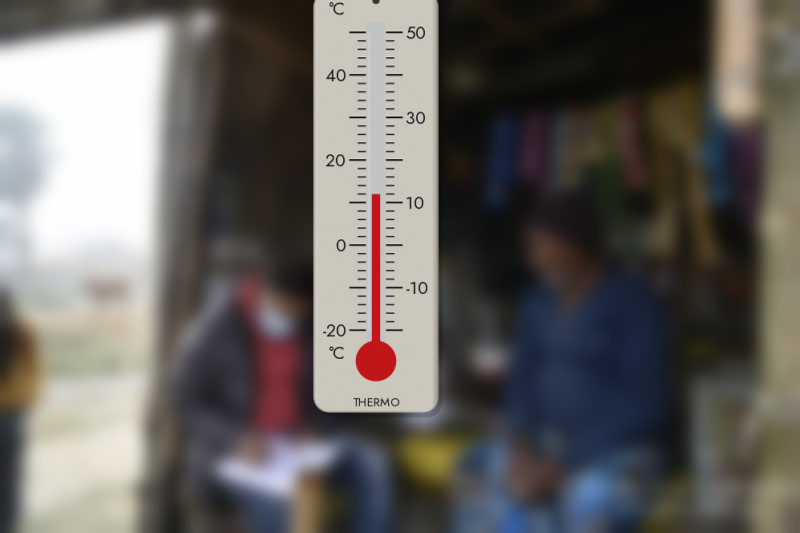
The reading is 12°C
